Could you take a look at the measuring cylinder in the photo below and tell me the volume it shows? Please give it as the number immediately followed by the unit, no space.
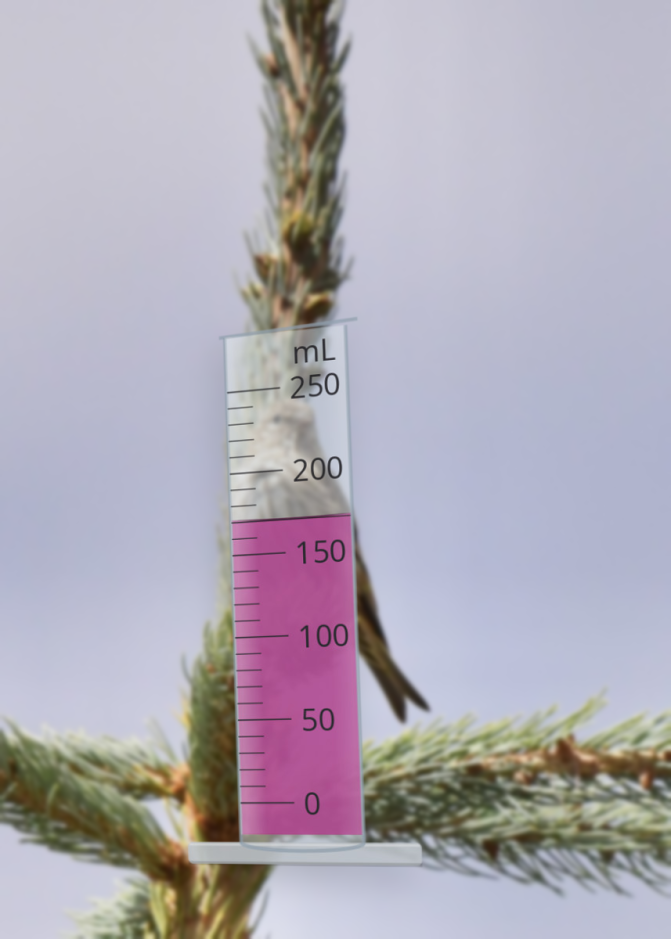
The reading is 170mL
